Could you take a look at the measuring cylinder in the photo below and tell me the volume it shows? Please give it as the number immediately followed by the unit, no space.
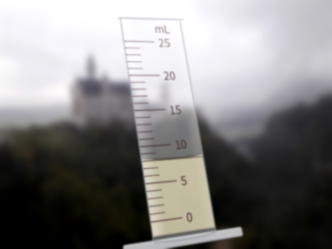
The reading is 8mL
